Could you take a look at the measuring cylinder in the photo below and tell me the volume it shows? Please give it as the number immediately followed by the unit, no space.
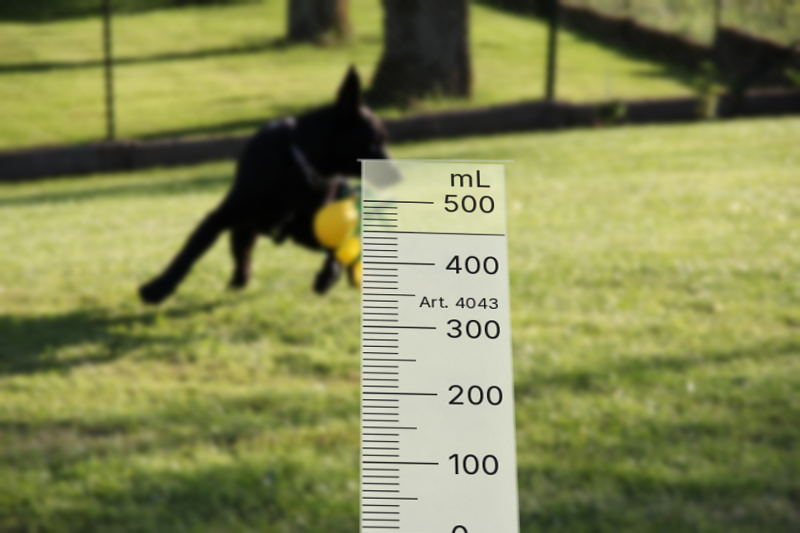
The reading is 450mL
